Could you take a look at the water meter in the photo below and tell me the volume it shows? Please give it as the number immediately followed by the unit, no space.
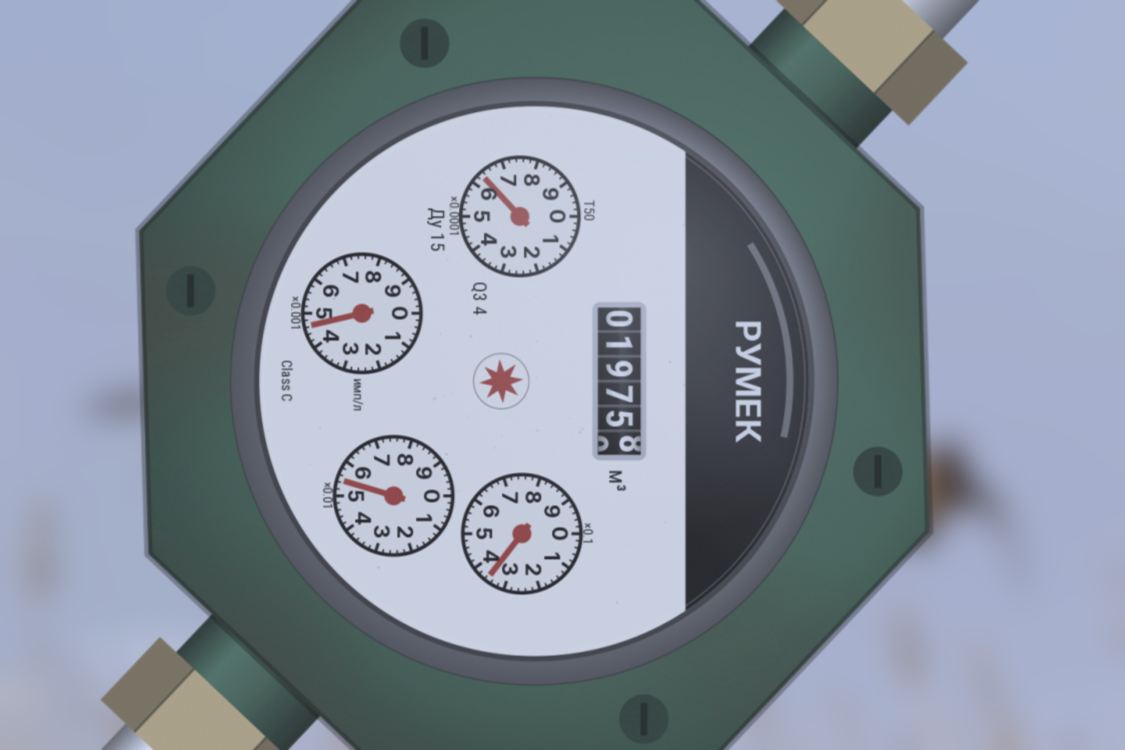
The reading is 19758.3546m³
